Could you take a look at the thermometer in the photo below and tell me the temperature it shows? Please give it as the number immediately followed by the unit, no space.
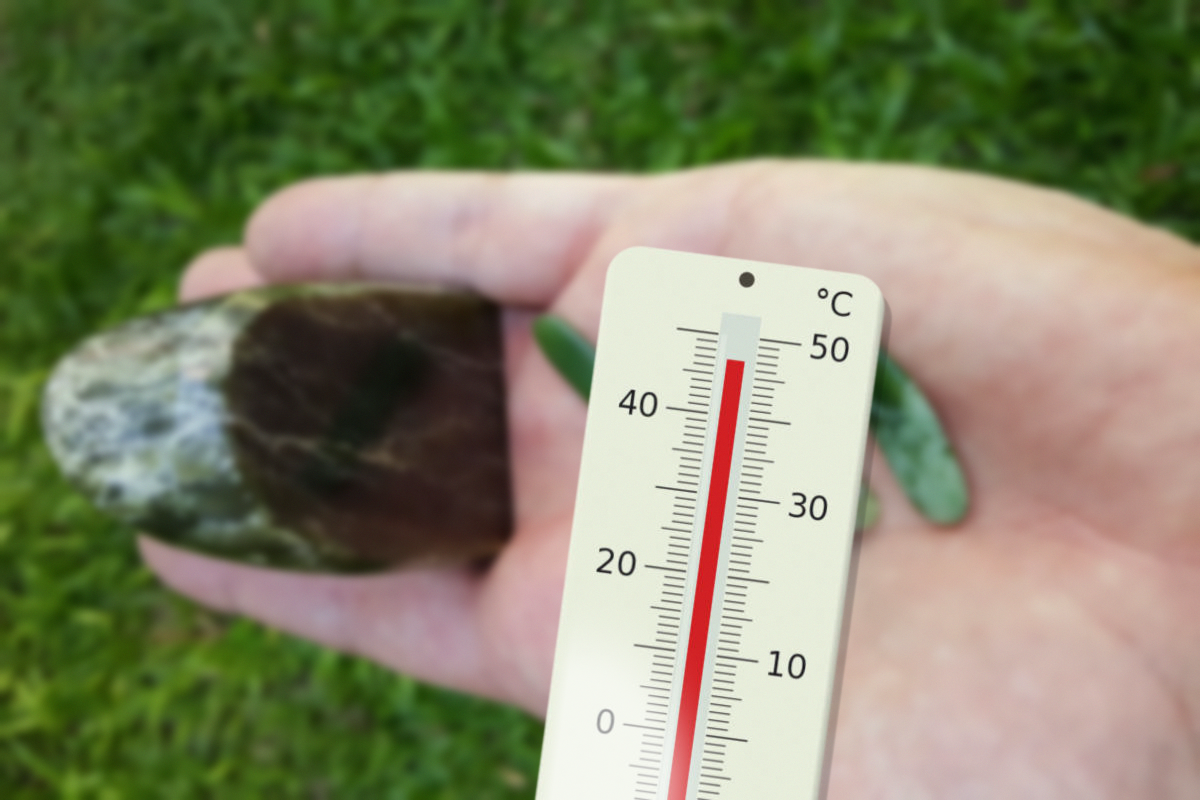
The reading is 47°C
